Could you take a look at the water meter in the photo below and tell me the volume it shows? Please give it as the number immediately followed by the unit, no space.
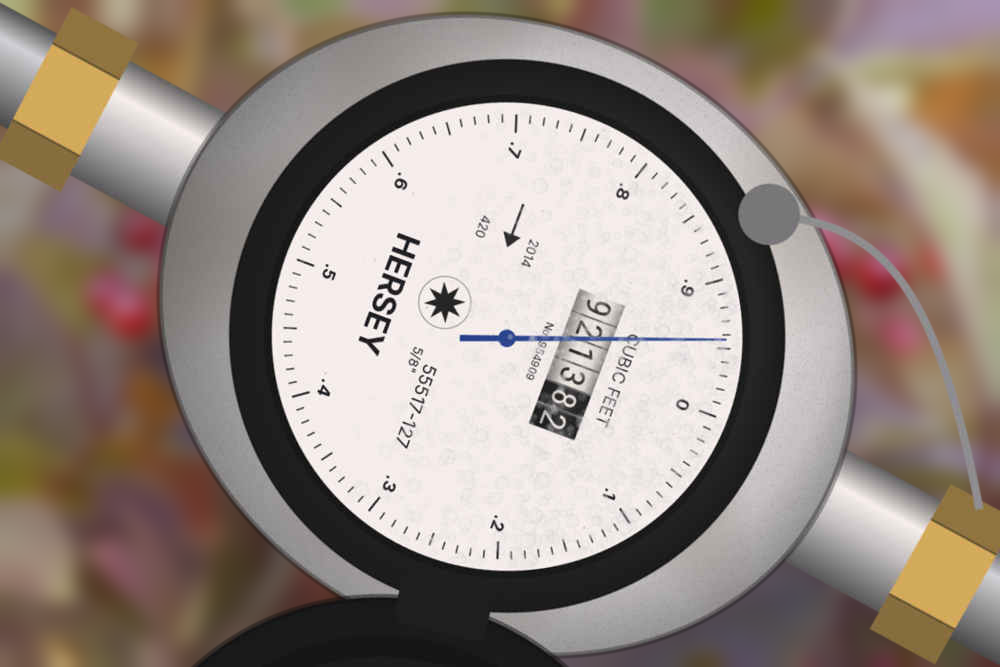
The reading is 921381.94ft³
